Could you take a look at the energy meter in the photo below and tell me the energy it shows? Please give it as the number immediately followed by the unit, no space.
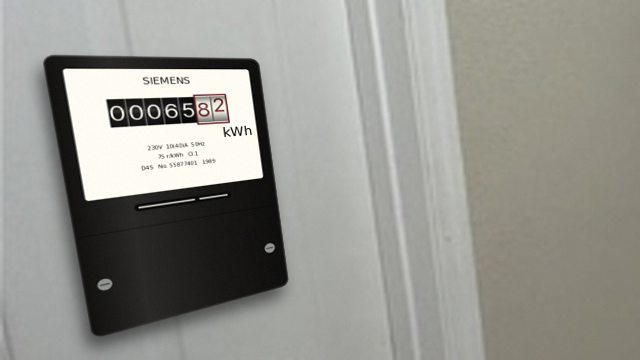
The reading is 65.82kWh
